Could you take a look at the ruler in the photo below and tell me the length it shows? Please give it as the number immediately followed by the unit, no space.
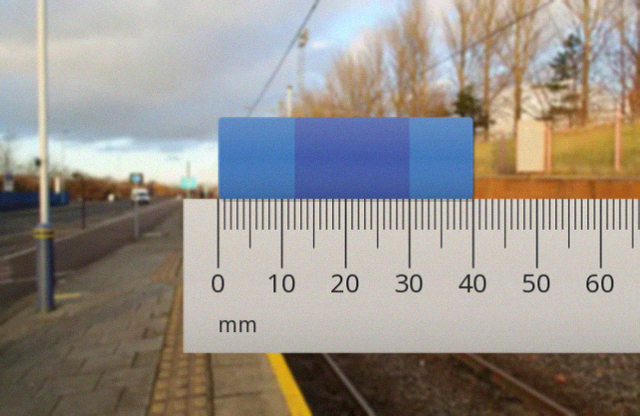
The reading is 40mm
